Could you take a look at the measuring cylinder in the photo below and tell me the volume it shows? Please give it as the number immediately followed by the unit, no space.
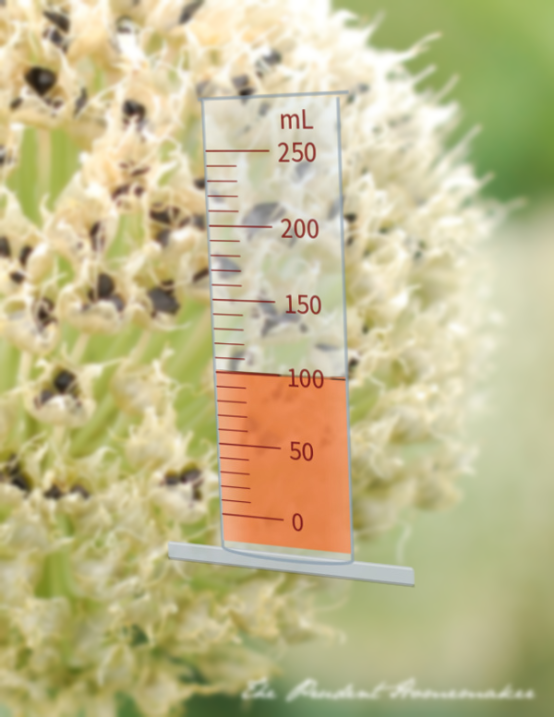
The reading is 100mL
